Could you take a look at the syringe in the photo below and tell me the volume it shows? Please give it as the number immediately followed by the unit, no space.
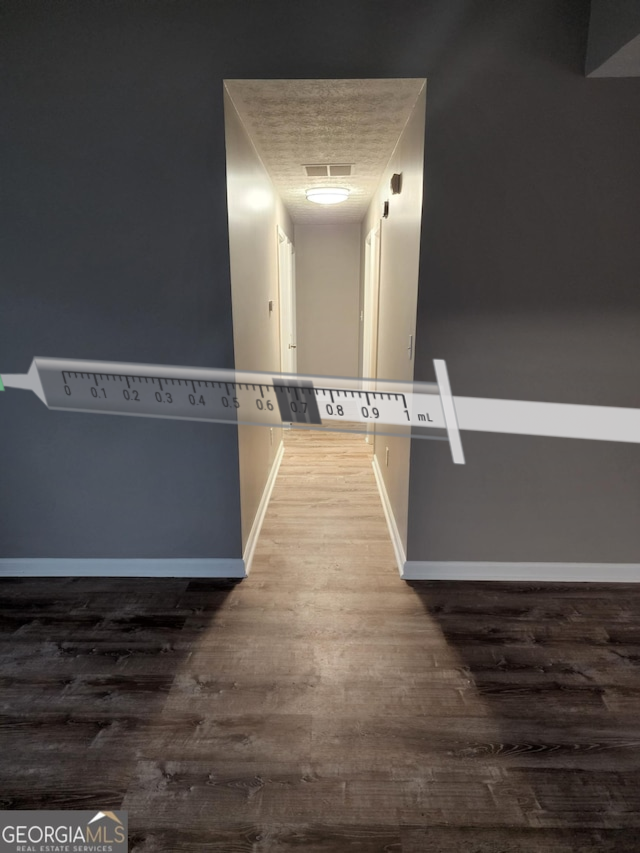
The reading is 0.64mL
